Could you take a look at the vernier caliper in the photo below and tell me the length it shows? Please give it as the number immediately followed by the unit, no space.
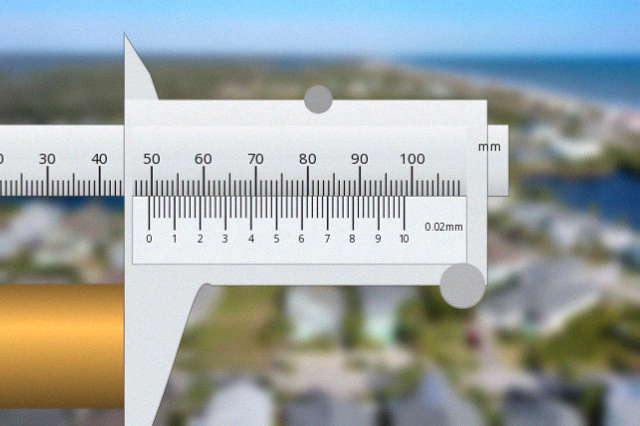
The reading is 49.5mm
